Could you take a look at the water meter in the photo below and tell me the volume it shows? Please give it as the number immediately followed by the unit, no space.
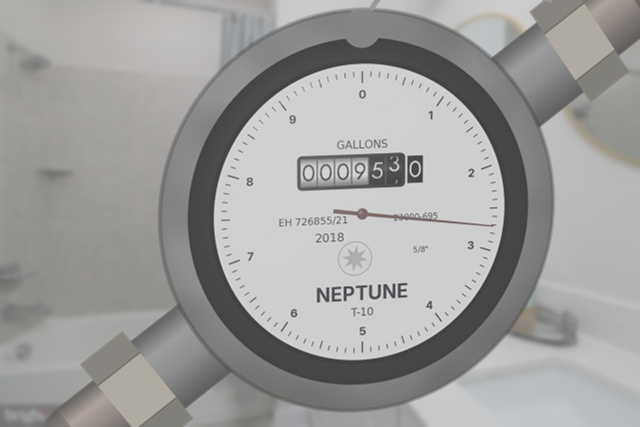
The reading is 9532.7gal
